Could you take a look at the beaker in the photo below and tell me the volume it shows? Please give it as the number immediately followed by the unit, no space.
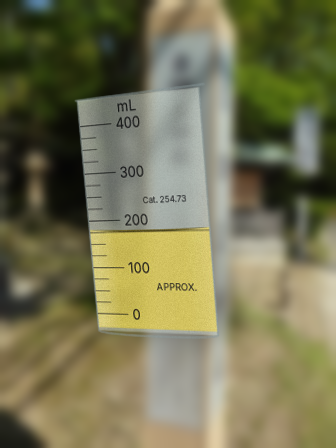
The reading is 175mL
